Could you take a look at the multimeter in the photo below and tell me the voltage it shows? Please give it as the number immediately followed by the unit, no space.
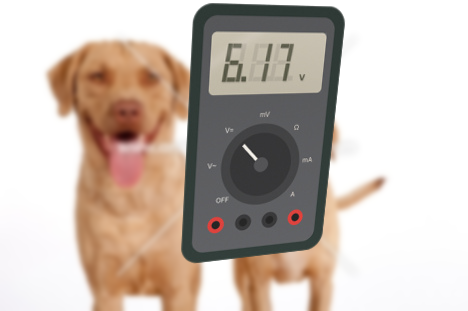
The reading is 6.17V
